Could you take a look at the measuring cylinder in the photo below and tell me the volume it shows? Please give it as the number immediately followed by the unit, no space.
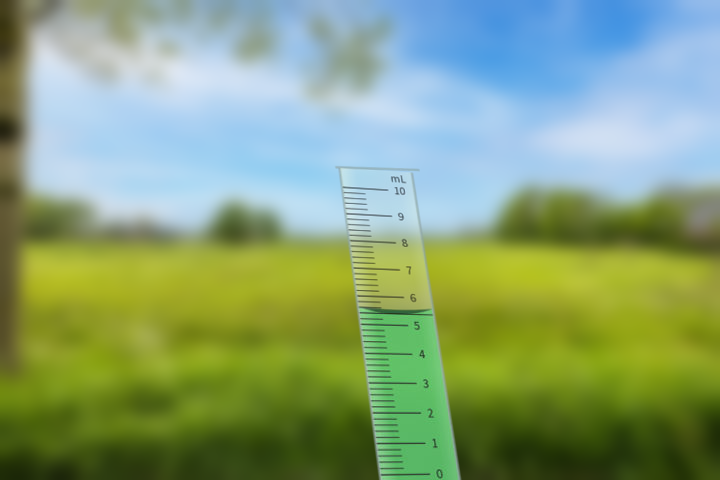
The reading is 5.4mL
